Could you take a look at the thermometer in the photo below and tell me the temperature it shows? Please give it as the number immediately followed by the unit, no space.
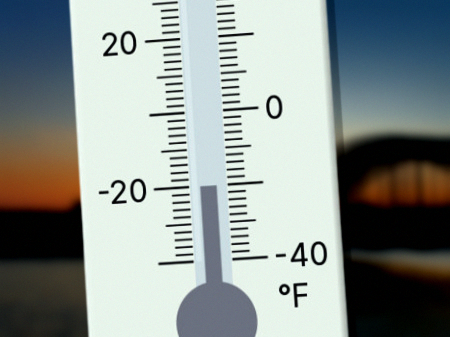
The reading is -20°F
